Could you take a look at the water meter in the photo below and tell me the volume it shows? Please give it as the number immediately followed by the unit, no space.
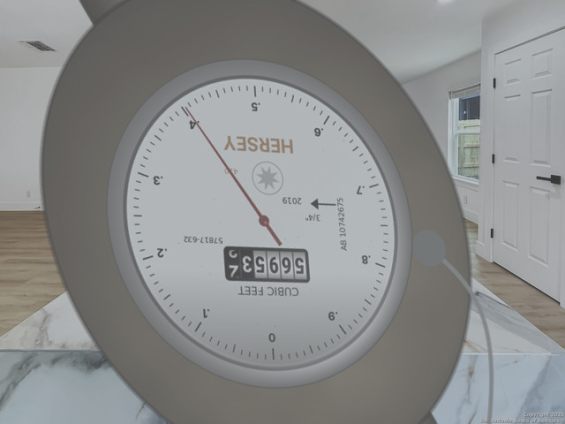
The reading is 569532.40ft³
